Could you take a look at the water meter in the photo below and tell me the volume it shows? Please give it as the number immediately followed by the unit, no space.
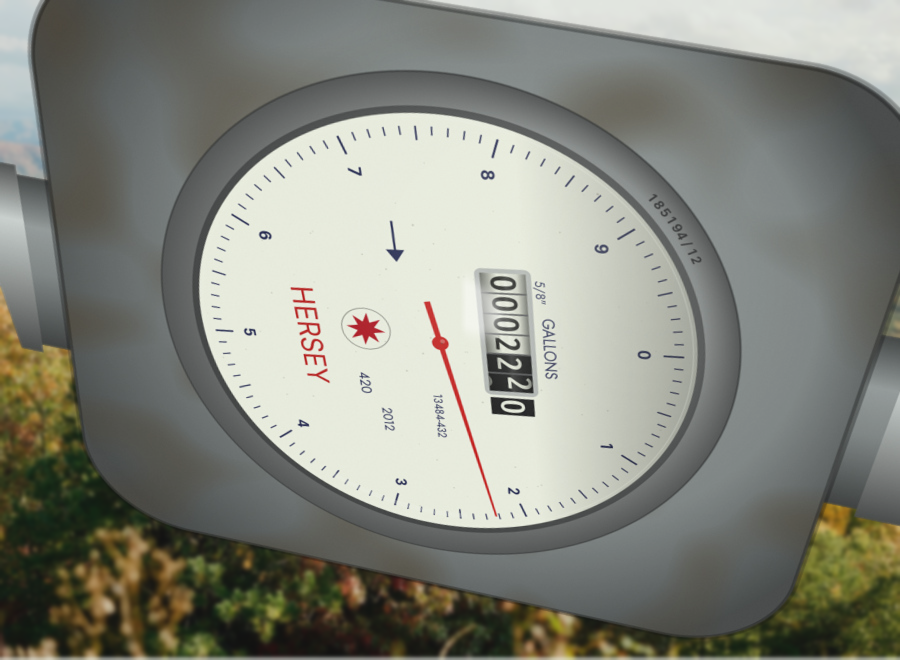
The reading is 2222.2gal
